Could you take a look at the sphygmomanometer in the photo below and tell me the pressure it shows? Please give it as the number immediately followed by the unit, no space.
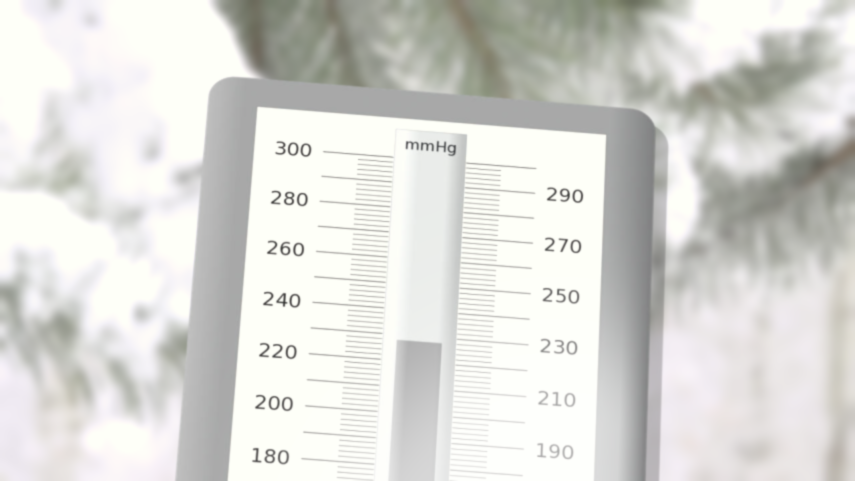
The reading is 228mmHg
